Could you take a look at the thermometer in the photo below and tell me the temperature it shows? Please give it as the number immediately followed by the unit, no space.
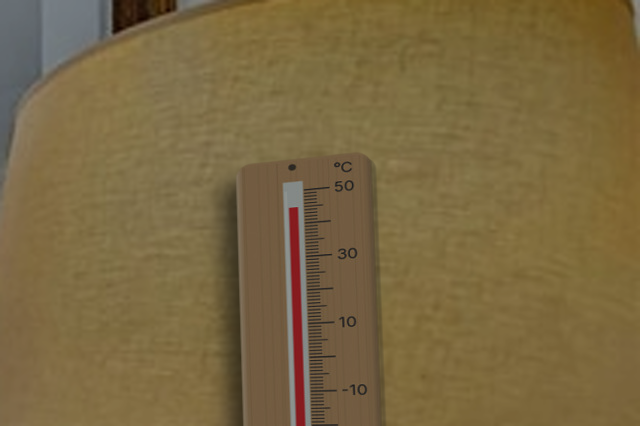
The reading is 45°C
